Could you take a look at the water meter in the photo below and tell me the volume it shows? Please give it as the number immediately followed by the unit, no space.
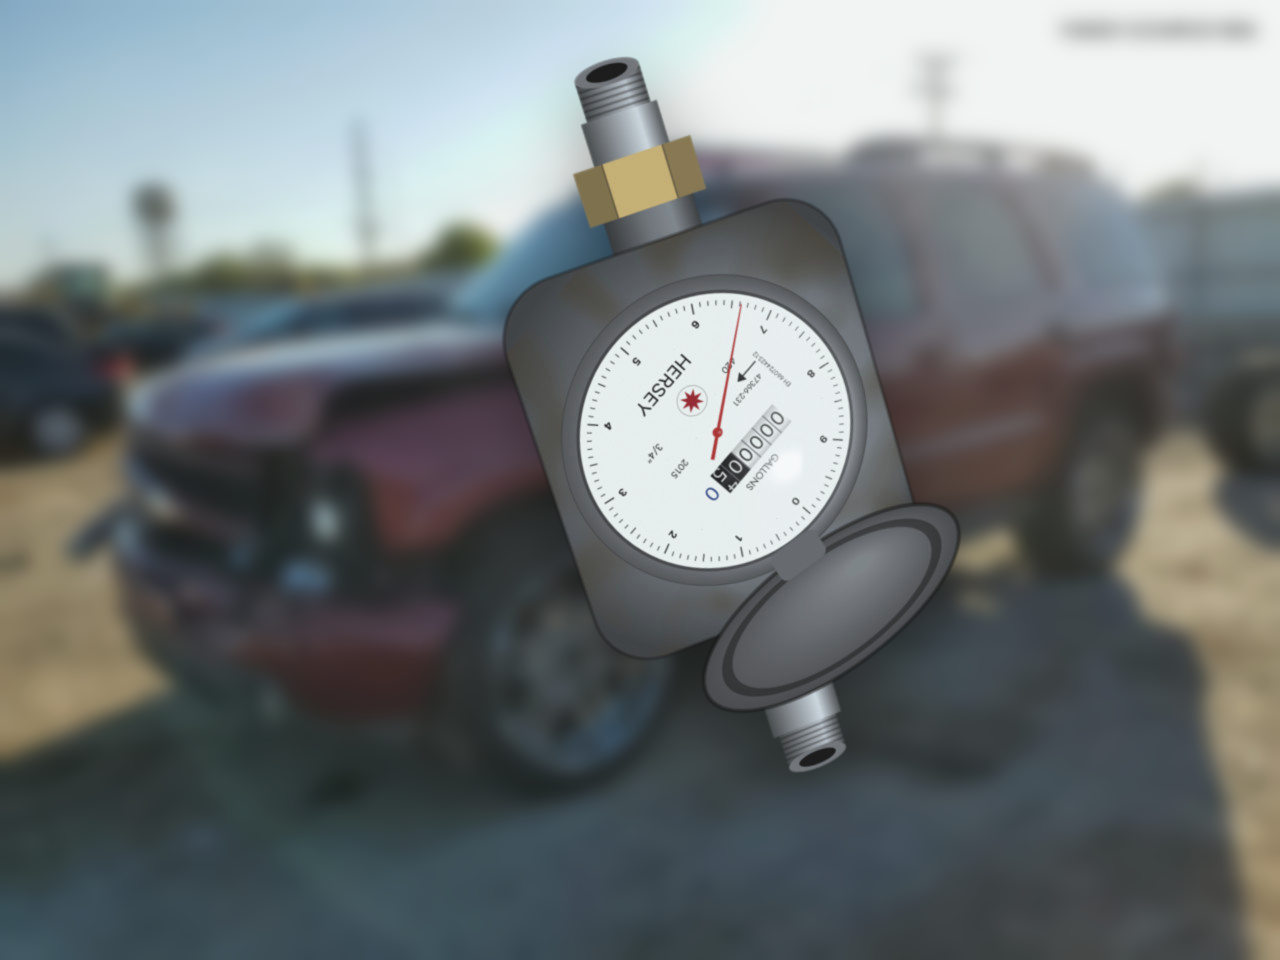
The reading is 46.6gal
